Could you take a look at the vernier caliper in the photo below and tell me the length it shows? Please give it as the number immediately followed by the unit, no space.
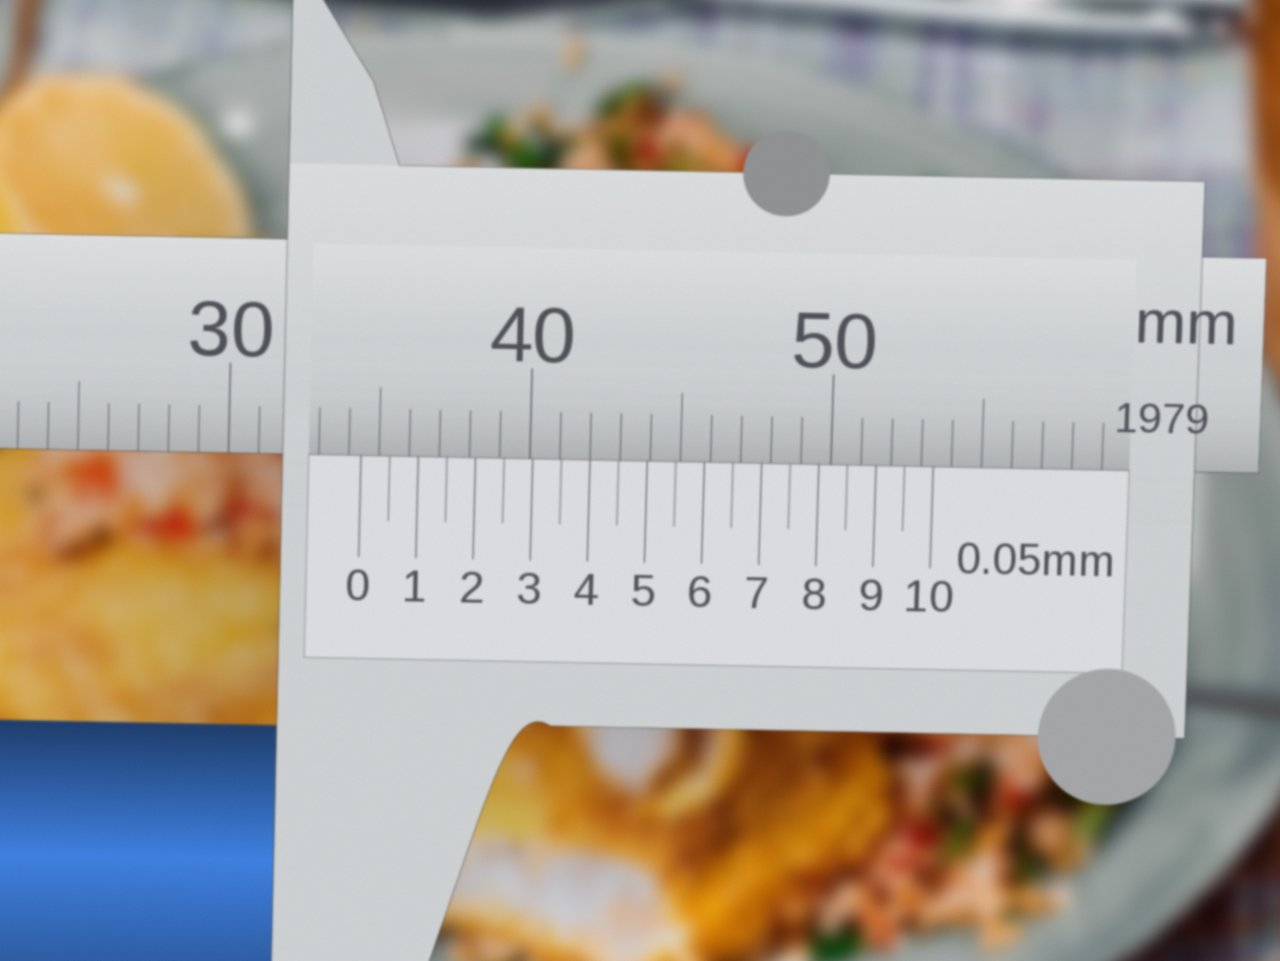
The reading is 34.4mm
